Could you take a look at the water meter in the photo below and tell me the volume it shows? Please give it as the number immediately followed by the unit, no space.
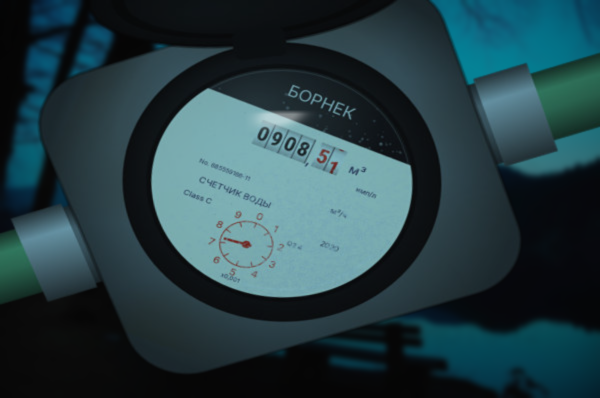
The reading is 908.507m³
